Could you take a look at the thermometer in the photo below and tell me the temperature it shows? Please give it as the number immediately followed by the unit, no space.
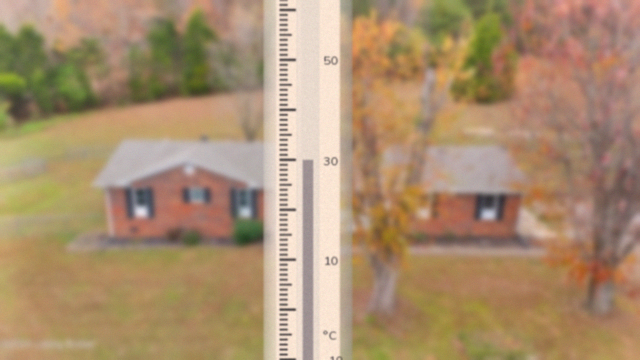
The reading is 30°C
